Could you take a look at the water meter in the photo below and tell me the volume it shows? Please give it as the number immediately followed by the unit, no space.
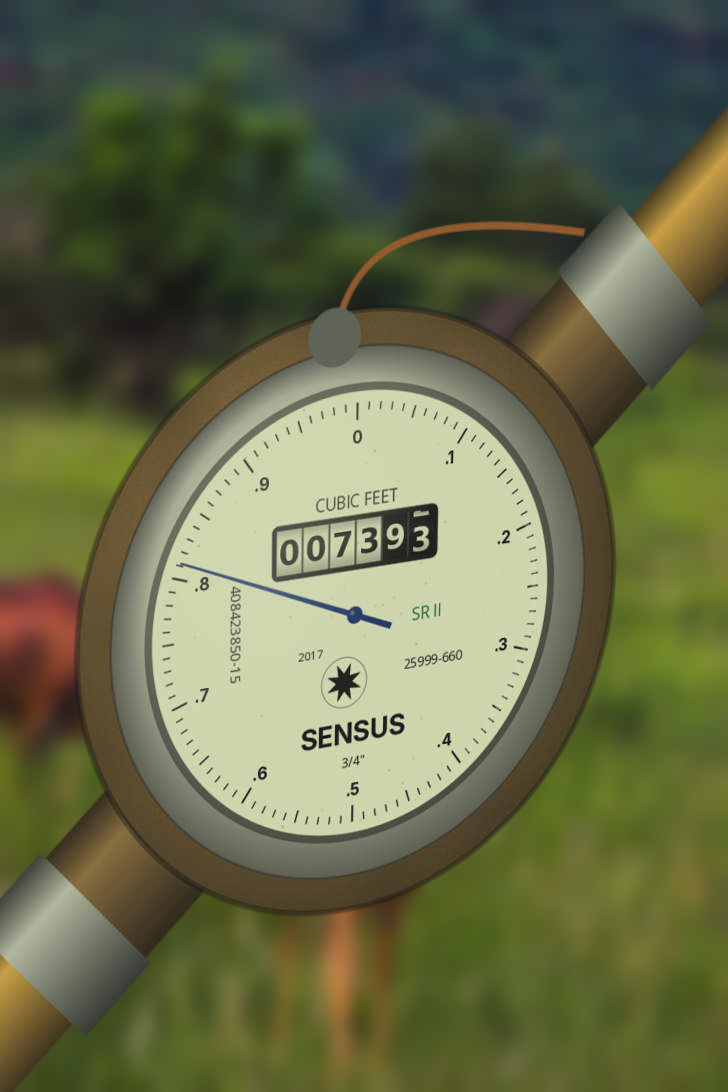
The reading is 7392.81ft³
